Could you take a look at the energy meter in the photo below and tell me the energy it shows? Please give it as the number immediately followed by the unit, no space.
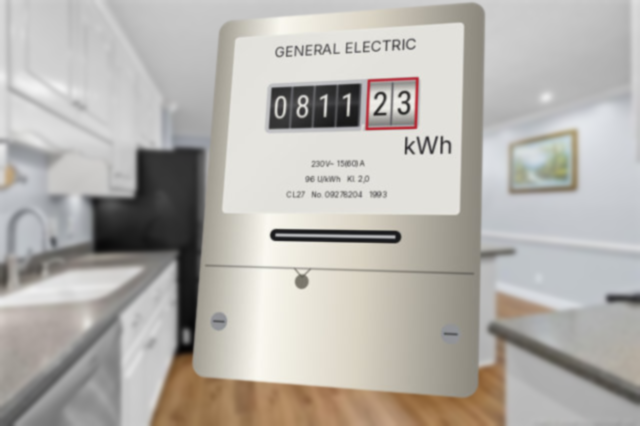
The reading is 811.23kWh
